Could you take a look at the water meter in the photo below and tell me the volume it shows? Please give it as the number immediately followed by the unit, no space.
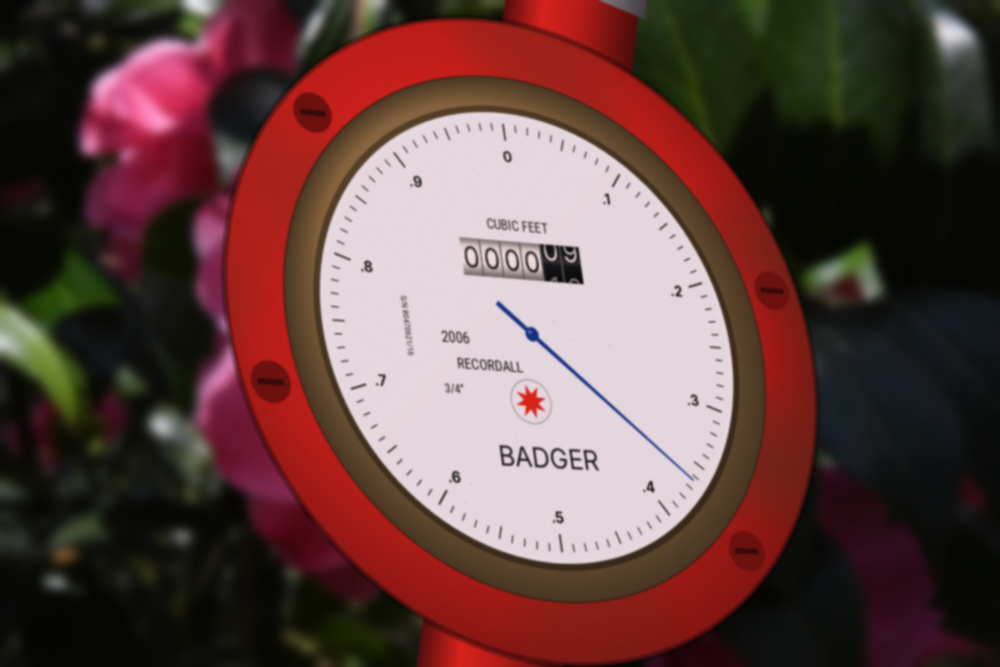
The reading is 9.36ft³
